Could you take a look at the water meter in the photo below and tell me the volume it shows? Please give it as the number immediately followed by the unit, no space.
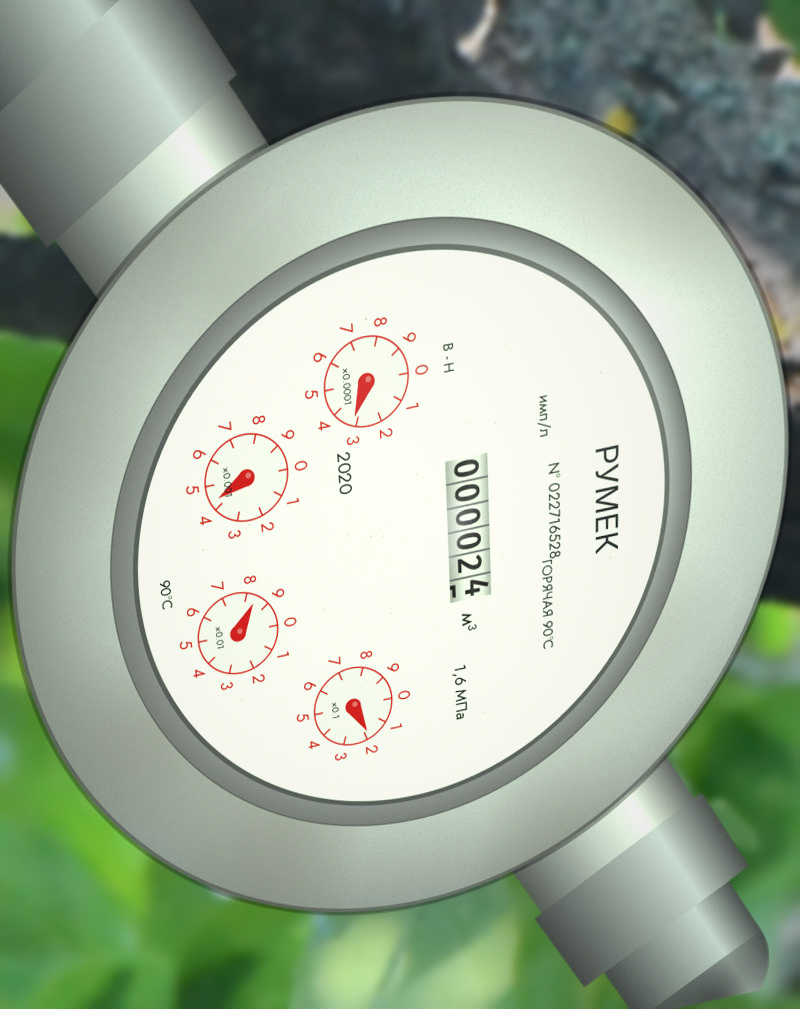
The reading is 24.1843m³
